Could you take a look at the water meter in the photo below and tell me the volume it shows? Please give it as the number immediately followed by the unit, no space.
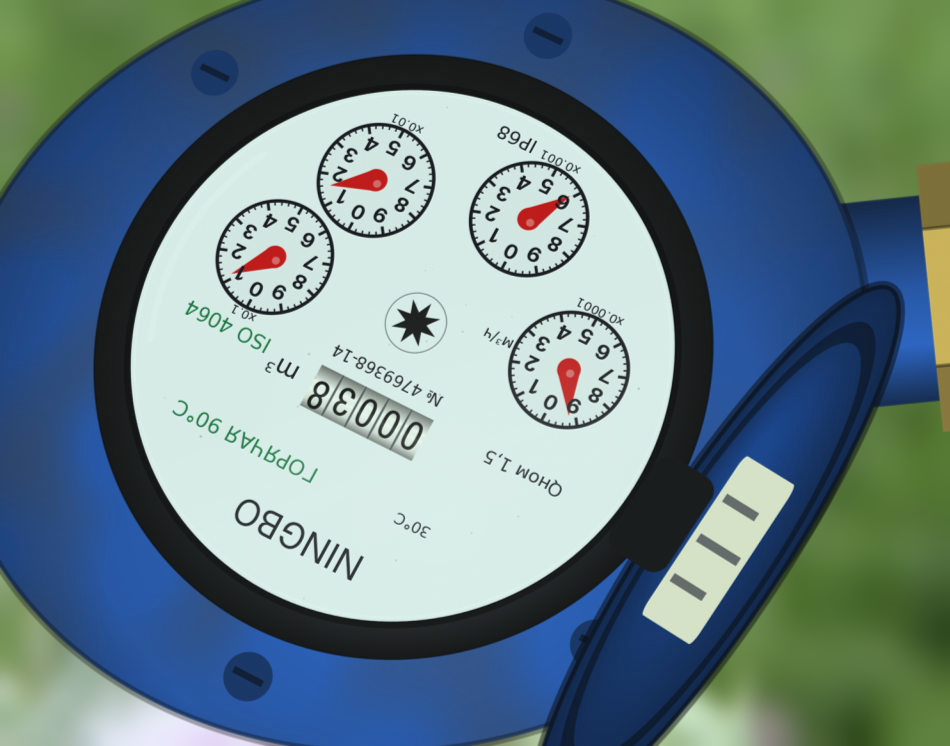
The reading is 38.1159m³
